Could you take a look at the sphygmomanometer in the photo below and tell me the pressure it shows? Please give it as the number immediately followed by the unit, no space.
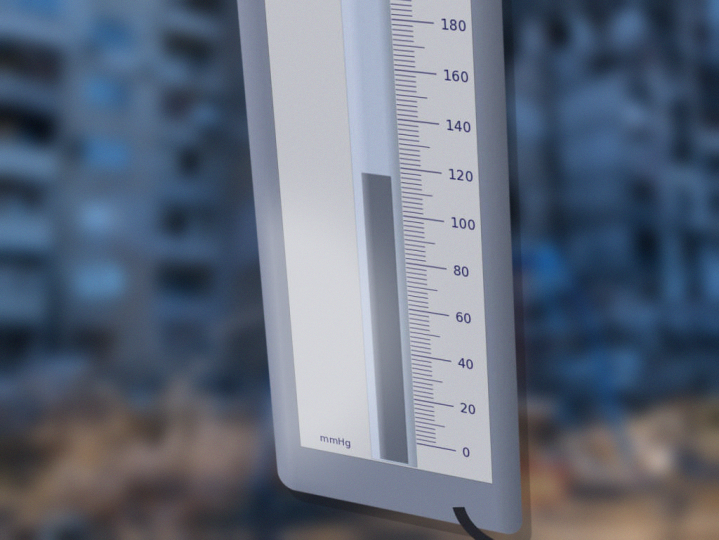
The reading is 116mmHg
